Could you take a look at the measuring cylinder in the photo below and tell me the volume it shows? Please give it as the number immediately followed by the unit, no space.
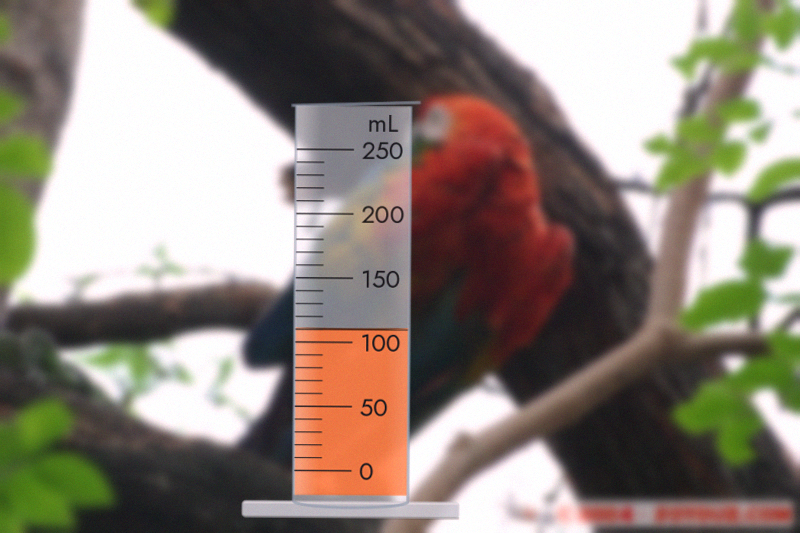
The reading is 110mL
